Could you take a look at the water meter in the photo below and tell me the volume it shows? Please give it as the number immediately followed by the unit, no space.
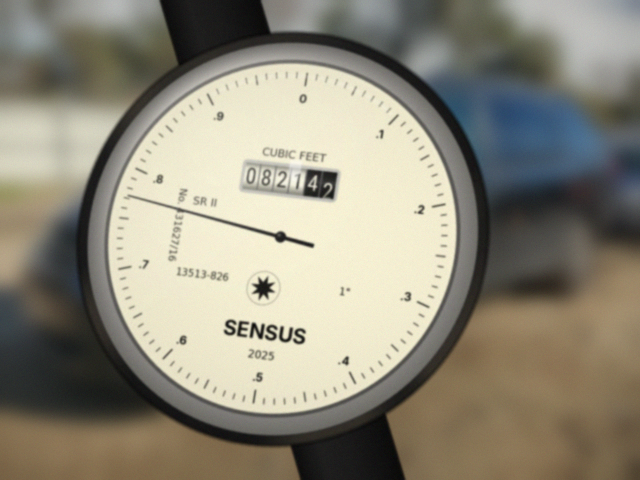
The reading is 82141.77ft³
